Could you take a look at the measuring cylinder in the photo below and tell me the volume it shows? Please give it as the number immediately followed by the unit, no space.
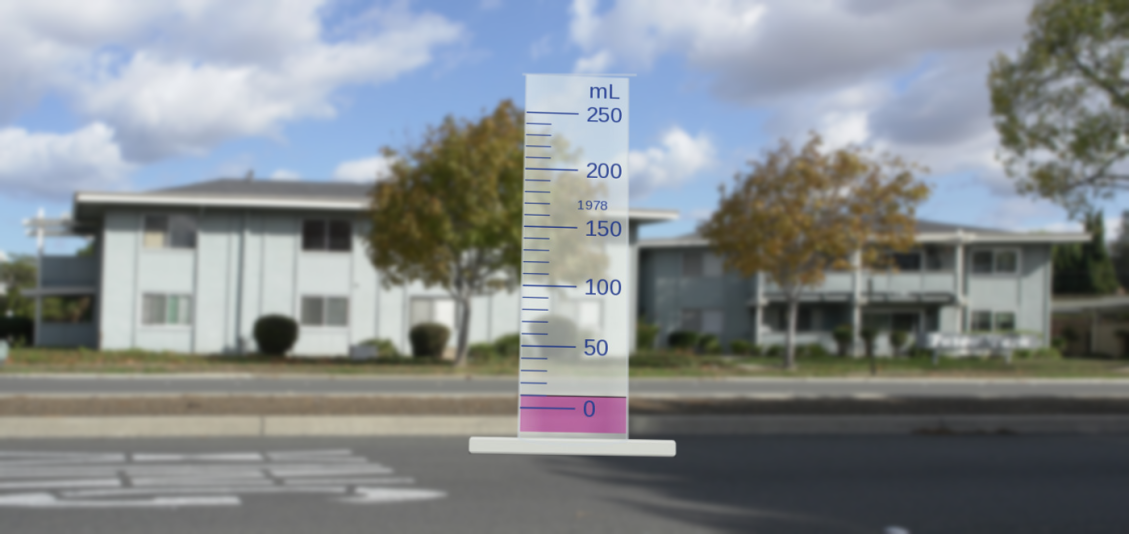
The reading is 10mL
